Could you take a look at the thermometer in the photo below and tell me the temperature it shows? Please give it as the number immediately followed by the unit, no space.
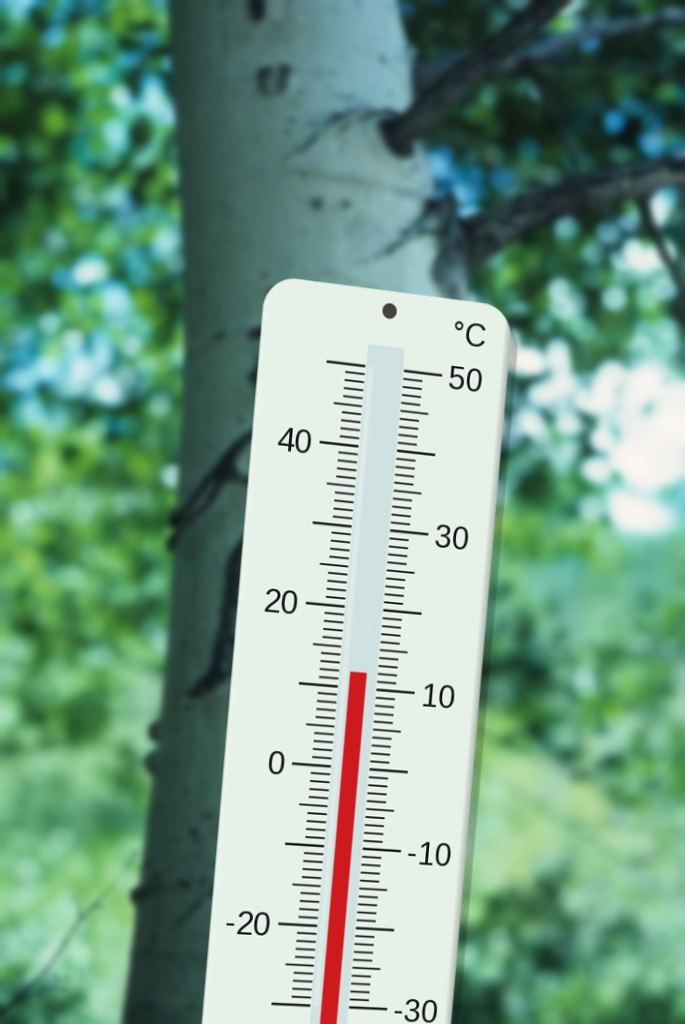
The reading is 12°C
